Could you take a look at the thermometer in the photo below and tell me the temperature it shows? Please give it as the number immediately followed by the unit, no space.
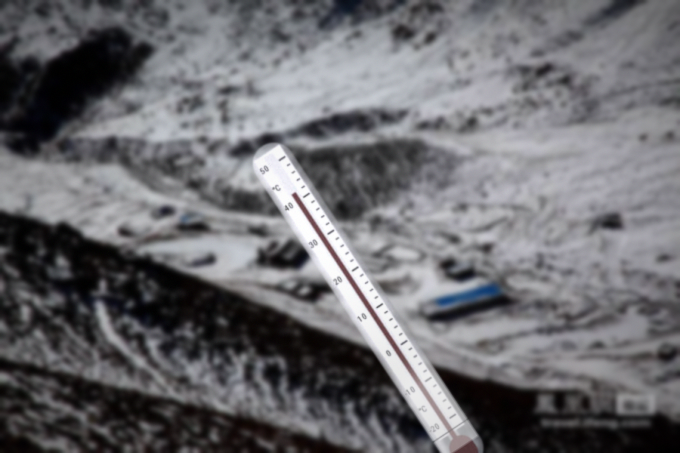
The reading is 42°C
